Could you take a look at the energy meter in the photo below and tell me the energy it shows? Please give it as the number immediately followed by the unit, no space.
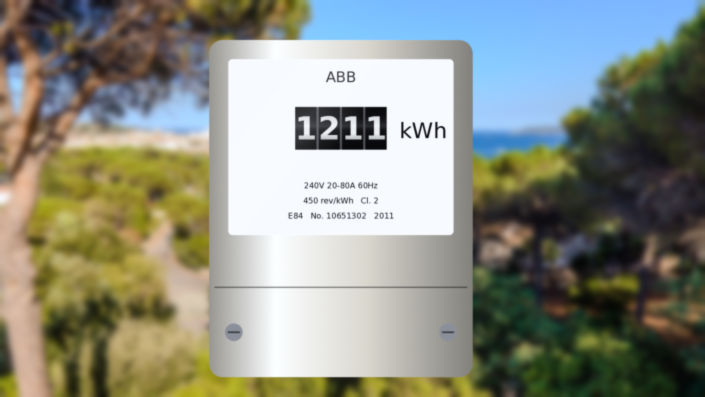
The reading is 1211kWh
